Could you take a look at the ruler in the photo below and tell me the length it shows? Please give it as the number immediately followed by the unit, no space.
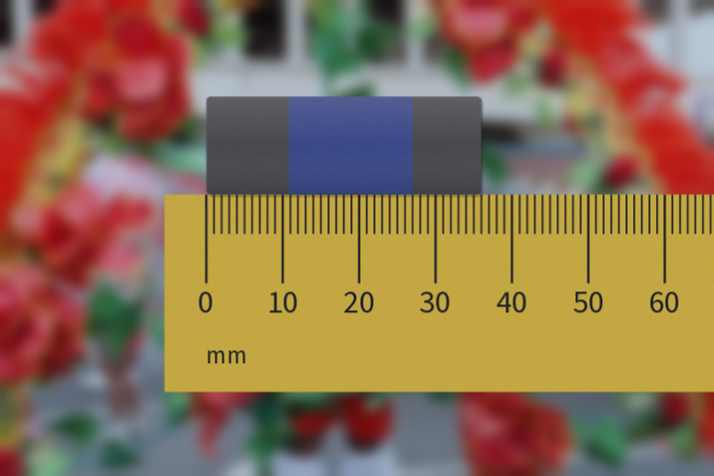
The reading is 36mm
